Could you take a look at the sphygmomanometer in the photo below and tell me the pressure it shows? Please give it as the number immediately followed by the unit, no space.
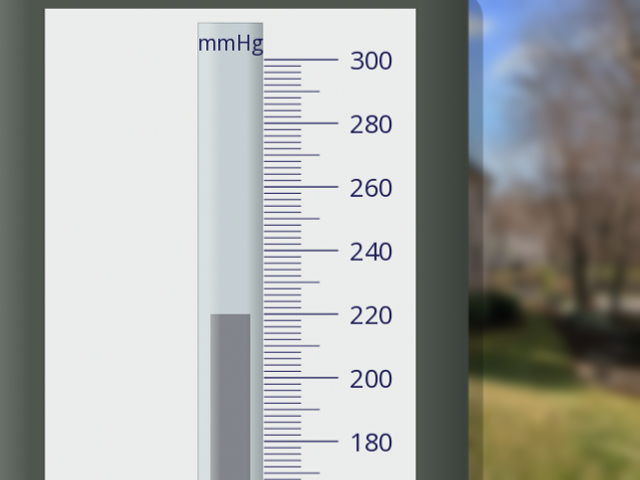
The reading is 220mmHg
